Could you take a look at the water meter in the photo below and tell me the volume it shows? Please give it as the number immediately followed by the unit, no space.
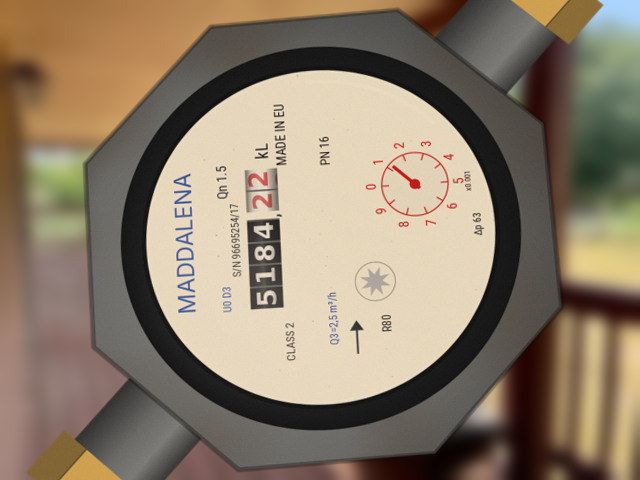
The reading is 5184.221kL
